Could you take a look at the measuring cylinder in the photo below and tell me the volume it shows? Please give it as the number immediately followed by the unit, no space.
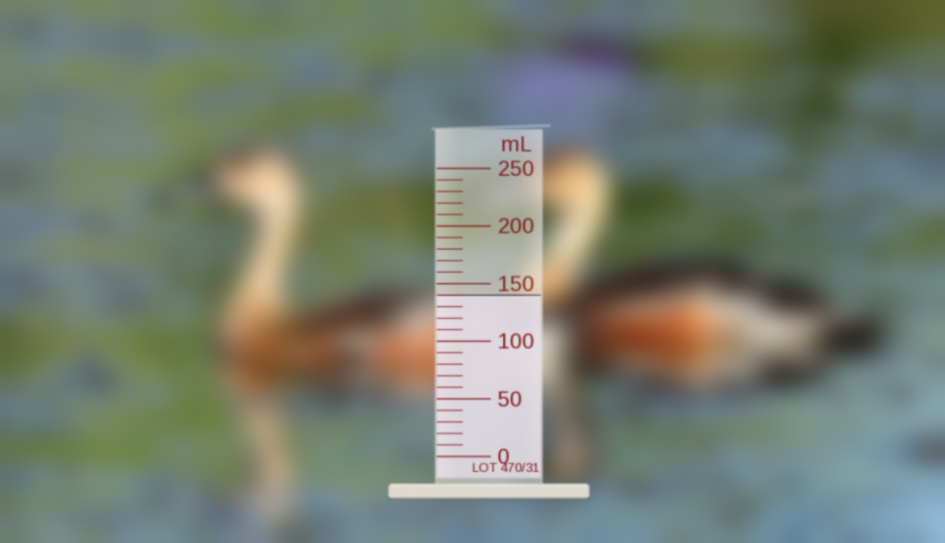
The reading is 140mL
